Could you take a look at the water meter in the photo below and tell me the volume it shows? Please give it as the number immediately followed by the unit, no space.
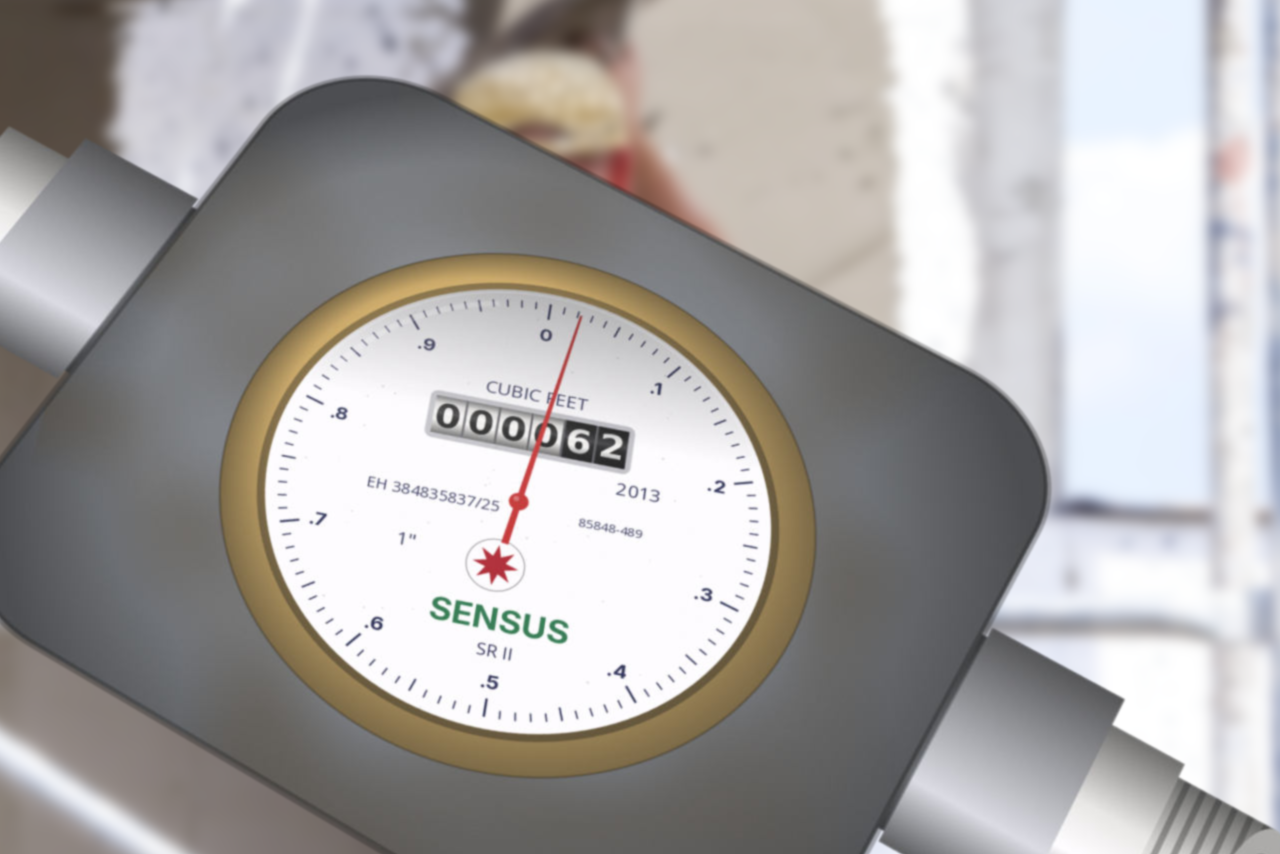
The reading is 62.02ft³
